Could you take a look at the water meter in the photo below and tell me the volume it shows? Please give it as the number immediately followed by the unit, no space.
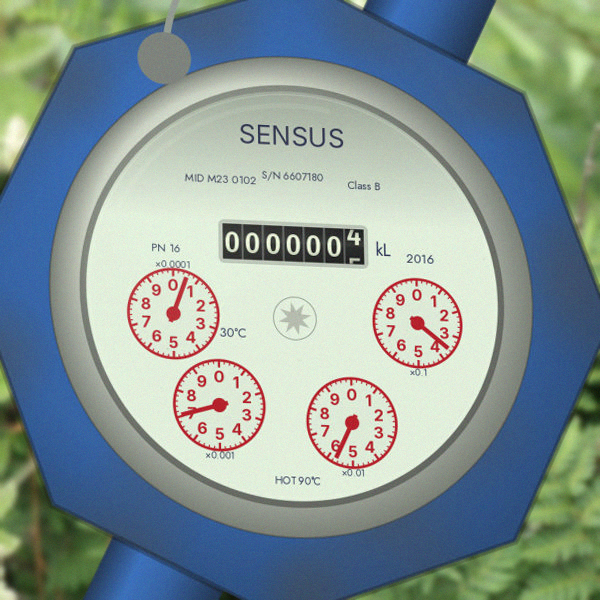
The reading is 4.3570kL
